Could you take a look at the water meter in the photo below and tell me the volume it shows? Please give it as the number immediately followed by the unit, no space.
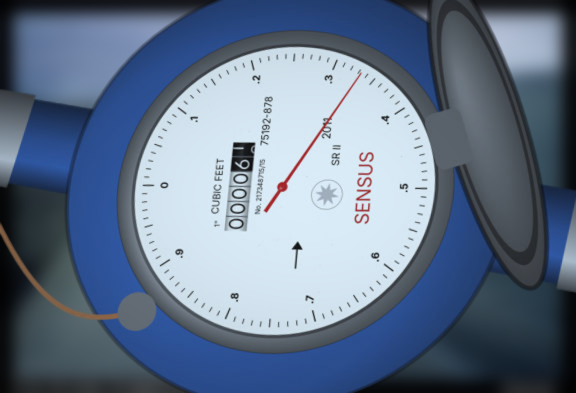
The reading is 61.33ft³
